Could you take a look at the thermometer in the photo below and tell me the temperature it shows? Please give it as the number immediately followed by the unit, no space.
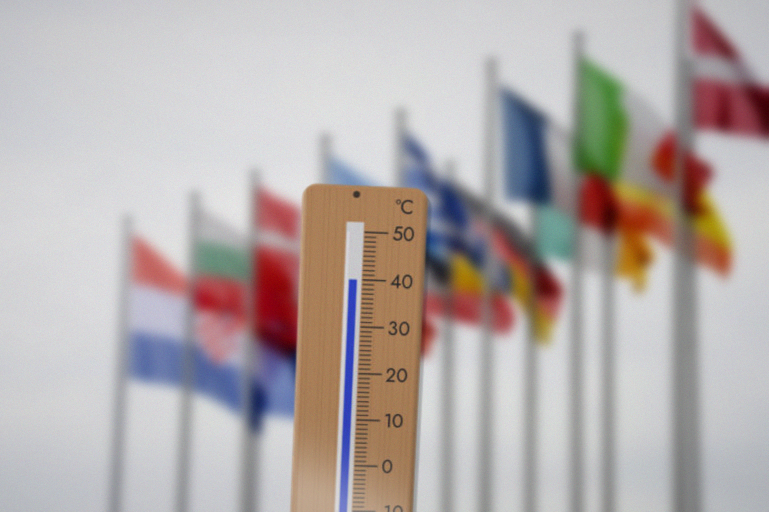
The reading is 40°C
